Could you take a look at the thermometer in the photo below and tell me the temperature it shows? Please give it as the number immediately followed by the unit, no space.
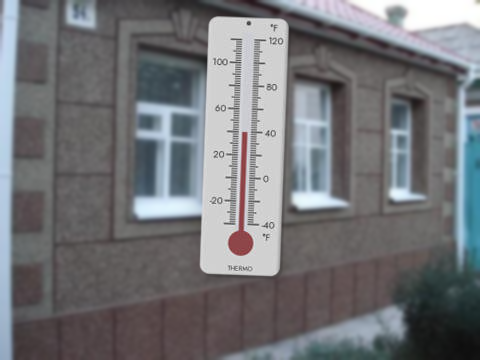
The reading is 40°F
